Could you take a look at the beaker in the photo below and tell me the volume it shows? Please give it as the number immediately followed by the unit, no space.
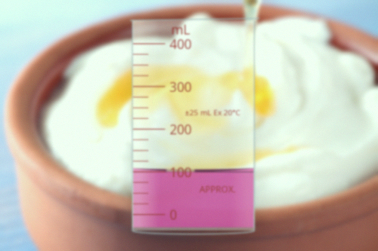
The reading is 100mL
